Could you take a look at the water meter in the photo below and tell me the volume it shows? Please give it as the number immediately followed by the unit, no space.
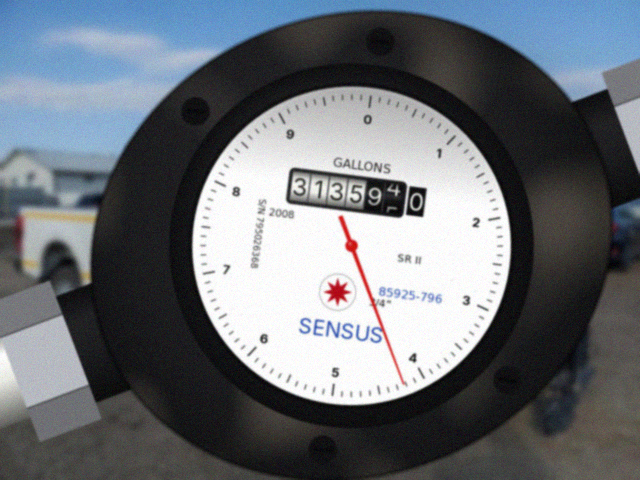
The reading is 3135944.2gal
